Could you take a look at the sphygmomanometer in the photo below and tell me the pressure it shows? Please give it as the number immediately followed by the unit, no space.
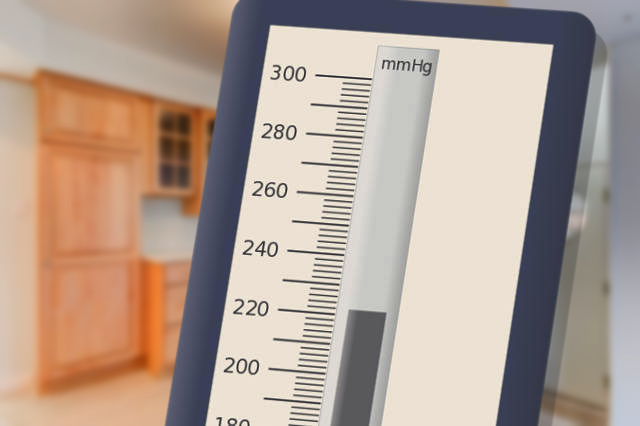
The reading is 222mmHg
